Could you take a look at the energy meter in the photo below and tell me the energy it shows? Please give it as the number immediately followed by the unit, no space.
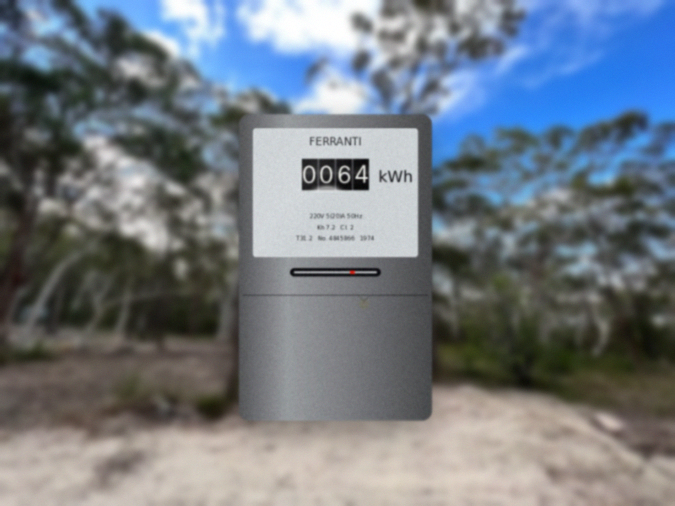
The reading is 64kWh
